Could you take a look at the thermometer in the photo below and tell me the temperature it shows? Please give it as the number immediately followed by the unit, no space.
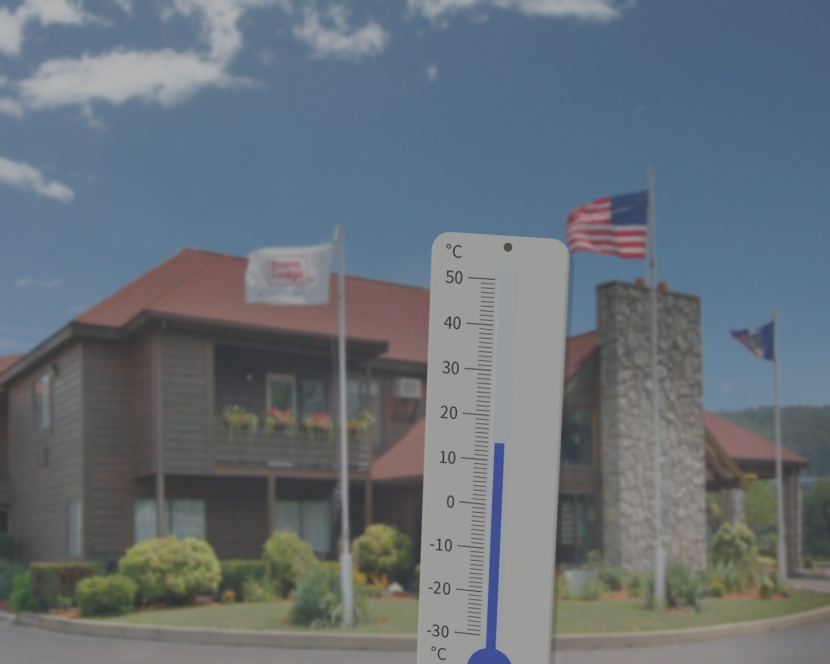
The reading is 14°C
